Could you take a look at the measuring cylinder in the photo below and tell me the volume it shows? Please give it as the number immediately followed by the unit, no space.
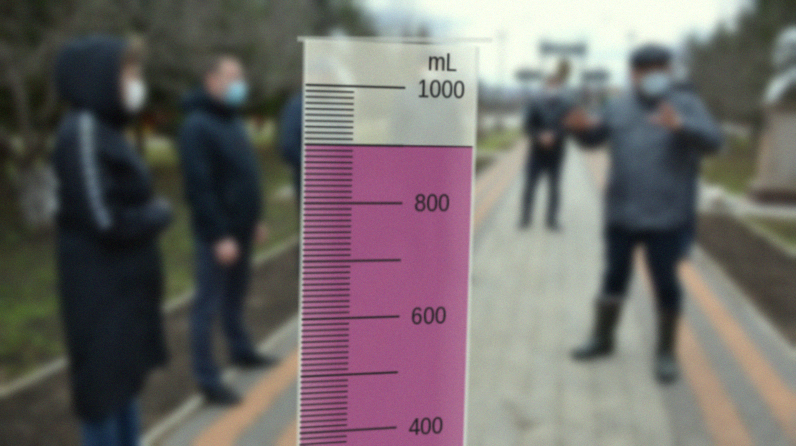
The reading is 900mL
